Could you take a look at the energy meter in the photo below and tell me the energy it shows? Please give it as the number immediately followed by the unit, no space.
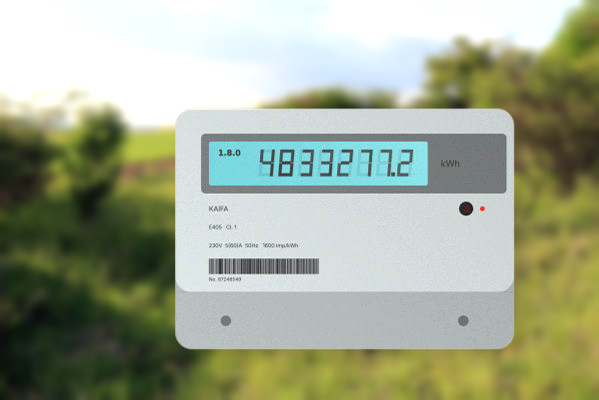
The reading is 4833277.2kWh
